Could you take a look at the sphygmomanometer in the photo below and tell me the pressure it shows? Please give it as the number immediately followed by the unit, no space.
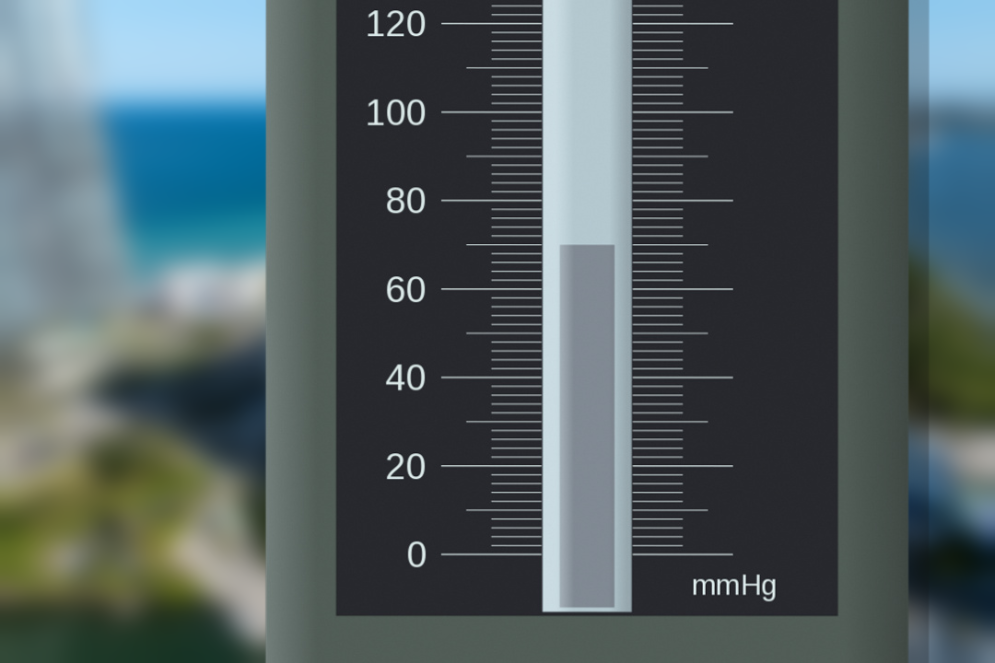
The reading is 70mmHg
